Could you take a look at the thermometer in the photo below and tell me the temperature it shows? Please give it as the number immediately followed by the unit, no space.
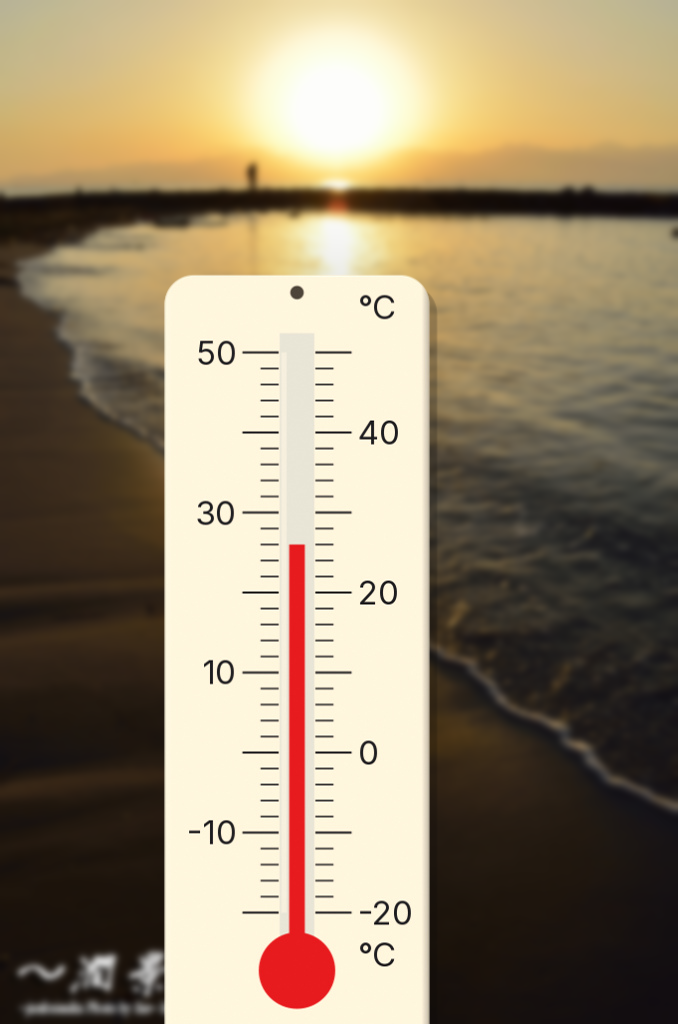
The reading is 26°C
